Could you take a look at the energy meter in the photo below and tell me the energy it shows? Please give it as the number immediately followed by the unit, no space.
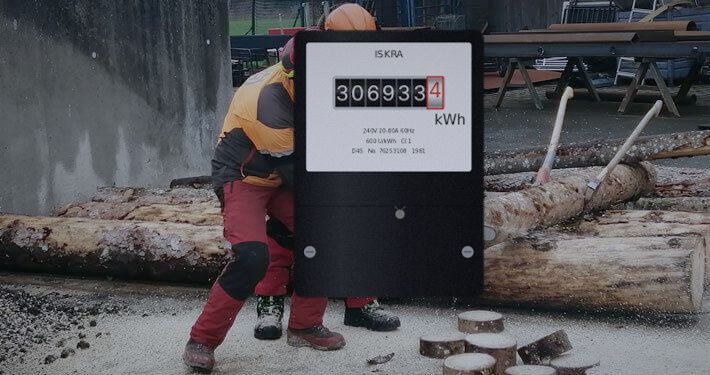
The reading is 306933.4kWh
